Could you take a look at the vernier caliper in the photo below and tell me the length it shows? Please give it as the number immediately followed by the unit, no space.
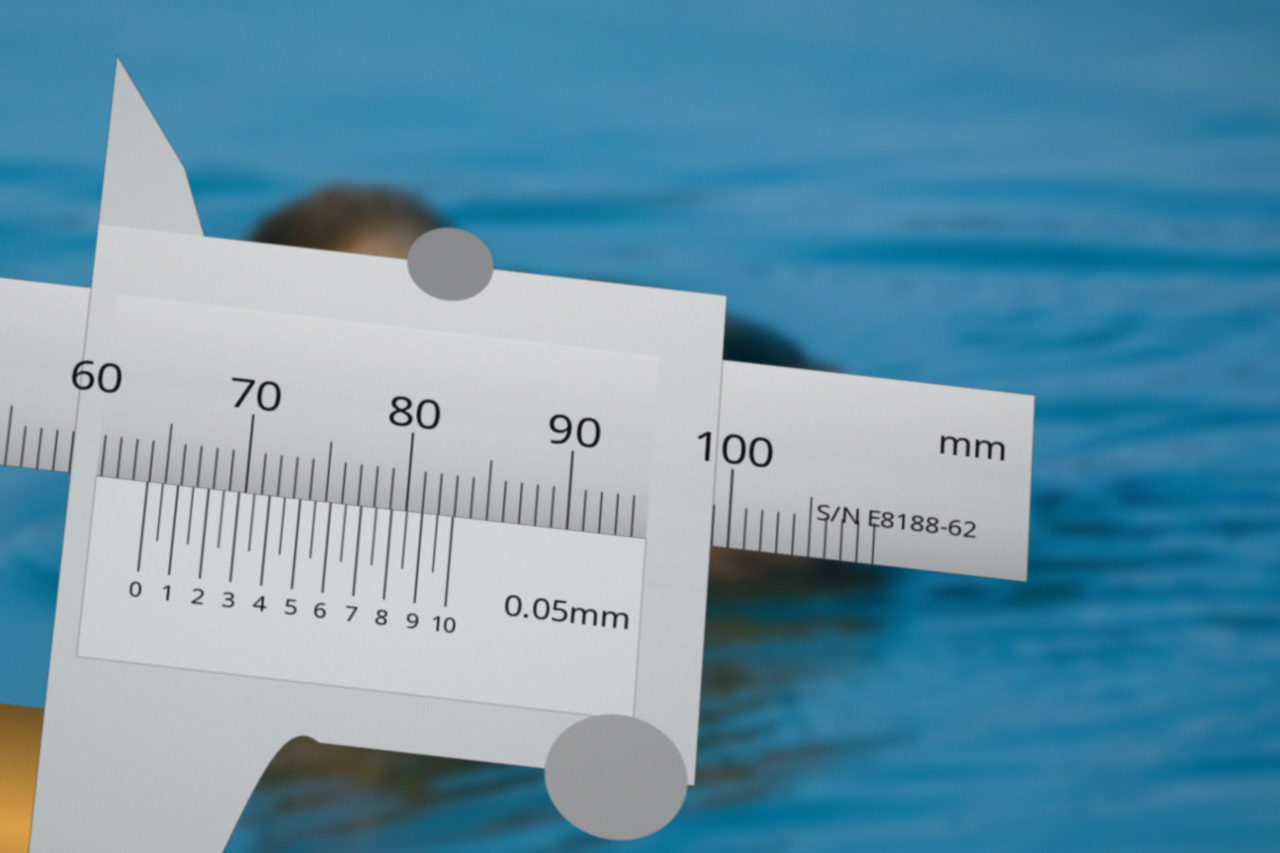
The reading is 63.9mm
